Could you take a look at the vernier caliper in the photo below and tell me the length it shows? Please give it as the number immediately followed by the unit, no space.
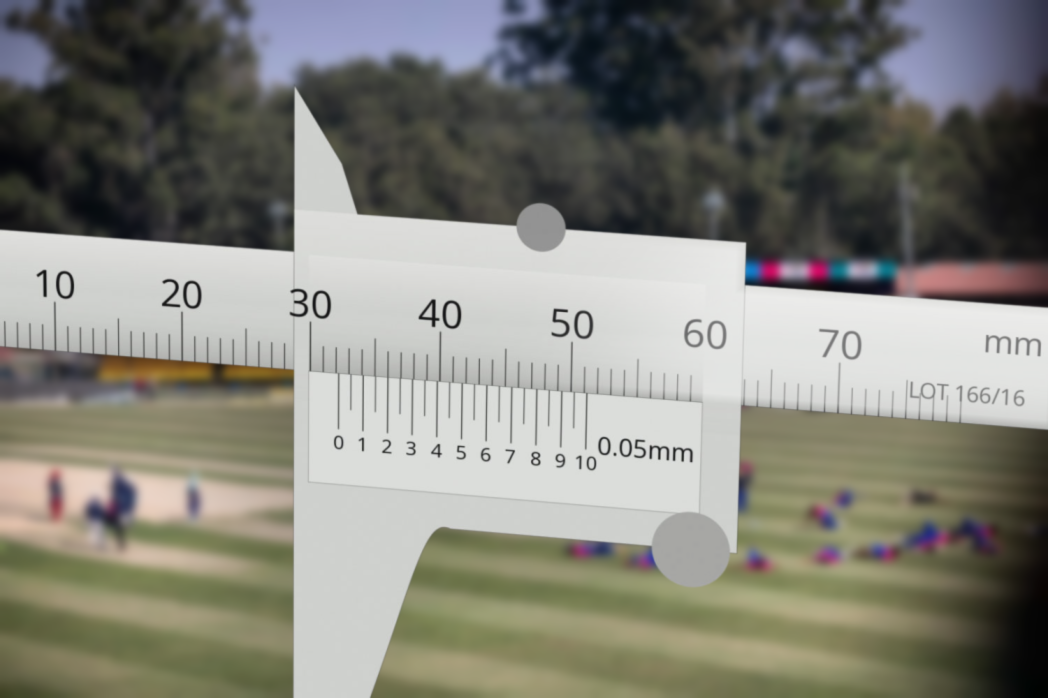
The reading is 32.2mm
